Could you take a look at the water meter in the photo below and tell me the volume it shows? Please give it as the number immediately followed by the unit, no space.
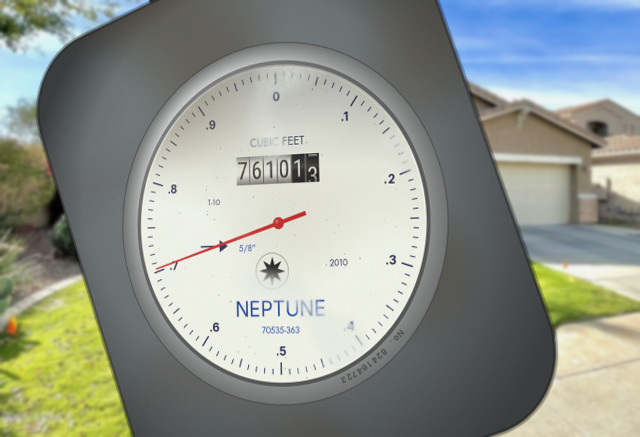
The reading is 761012.70ft³
